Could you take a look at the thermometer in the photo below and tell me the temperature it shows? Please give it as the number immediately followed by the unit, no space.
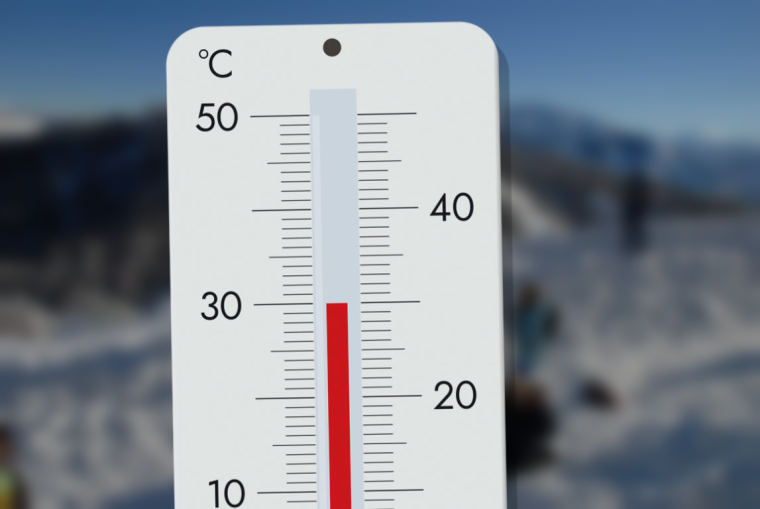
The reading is 30°C
